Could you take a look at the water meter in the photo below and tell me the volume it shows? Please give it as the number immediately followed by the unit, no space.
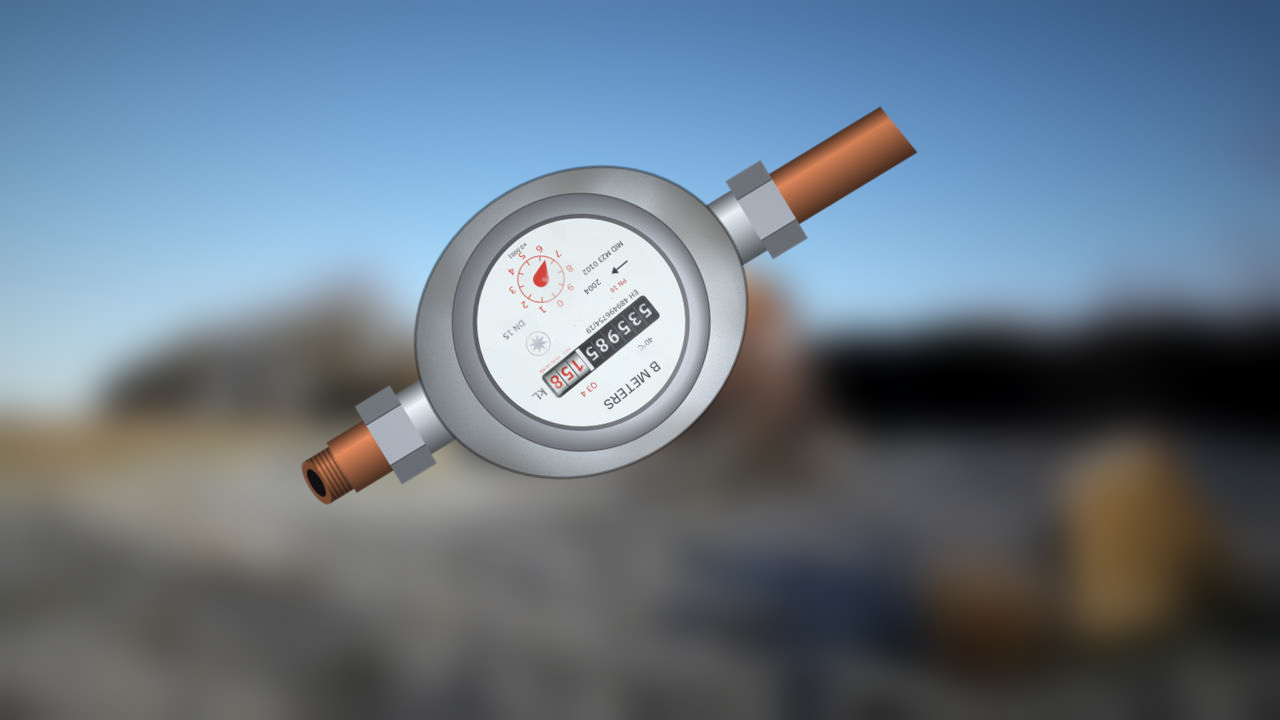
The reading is 535985.1586kL
